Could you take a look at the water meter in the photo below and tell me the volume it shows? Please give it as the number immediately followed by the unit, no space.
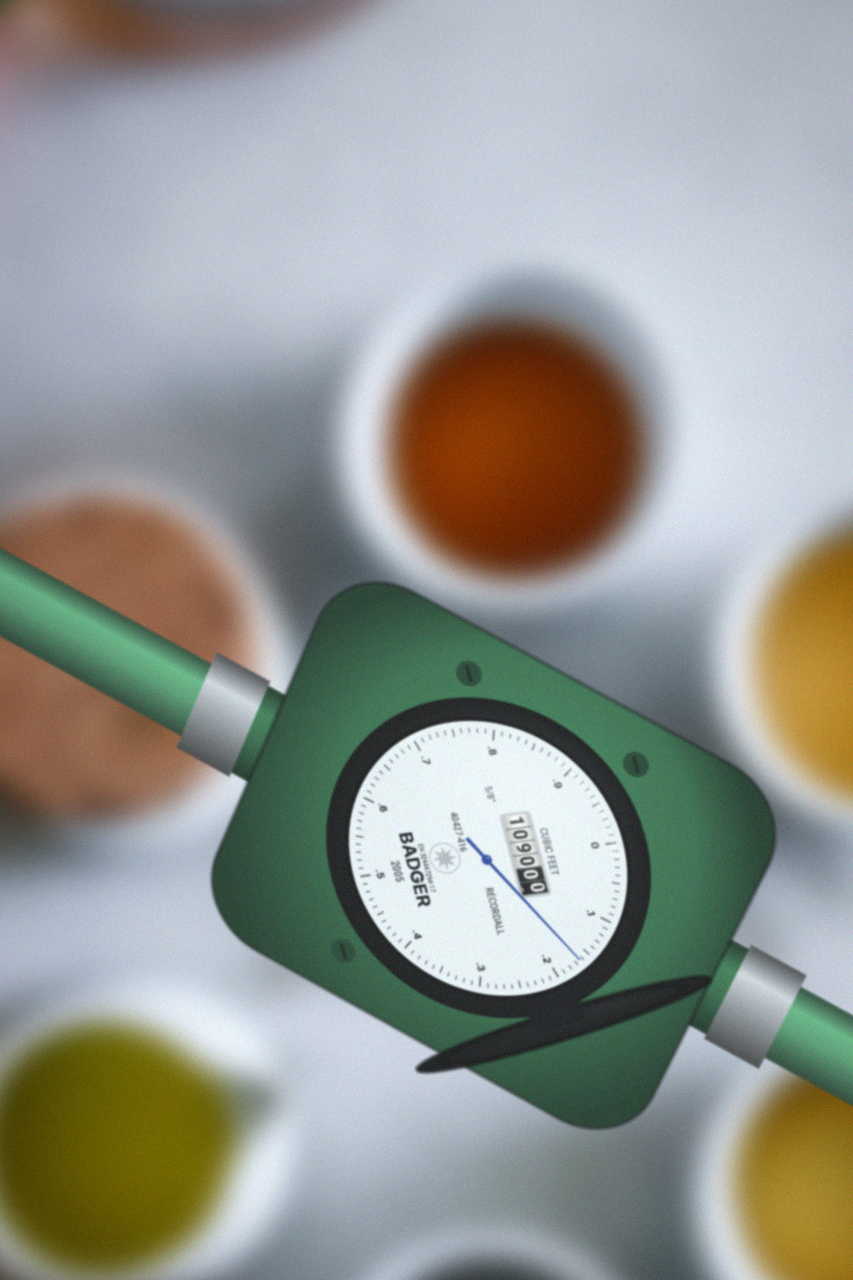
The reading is 109000.16ft³
